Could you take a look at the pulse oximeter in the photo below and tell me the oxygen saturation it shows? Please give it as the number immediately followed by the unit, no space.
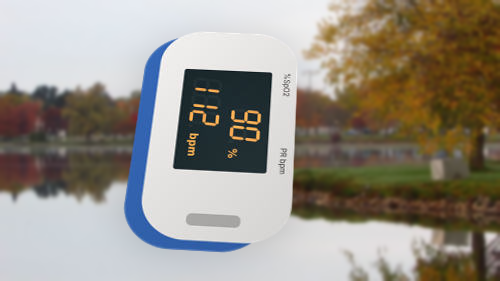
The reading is 90%
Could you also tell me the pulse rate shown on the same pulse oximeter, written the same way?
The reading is 112bpm
